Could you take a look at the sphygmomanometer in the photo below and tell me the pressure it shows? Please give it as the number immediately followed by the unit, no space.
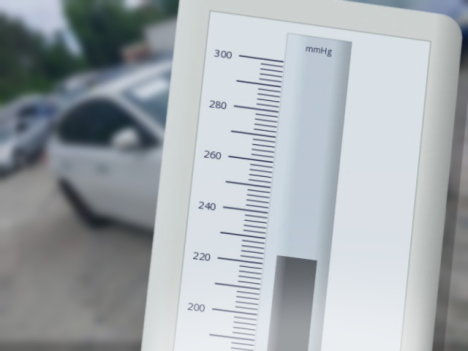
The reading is 224mmHg
